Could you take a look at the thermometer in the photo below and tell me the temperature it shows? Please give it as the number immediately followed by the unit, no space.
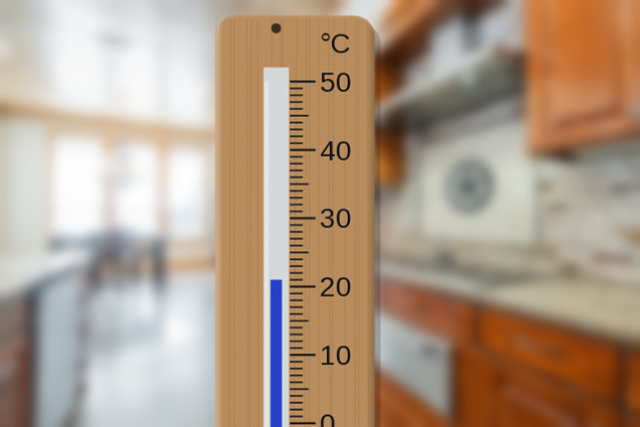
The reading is 21°C
